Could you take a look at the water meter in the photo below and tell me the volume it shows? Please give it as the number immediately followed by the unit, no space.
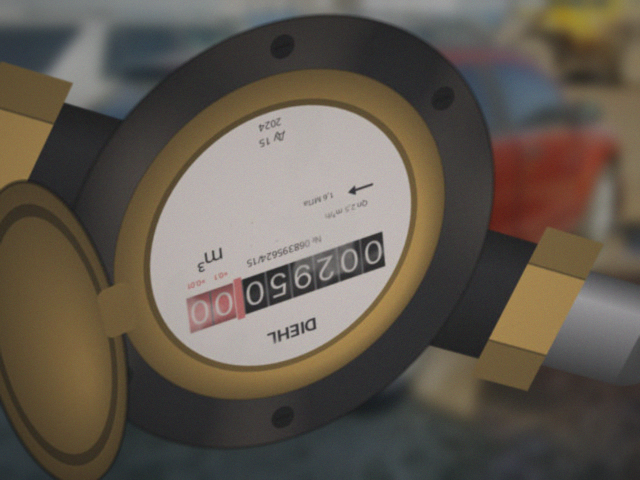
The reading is 2950.00m³
